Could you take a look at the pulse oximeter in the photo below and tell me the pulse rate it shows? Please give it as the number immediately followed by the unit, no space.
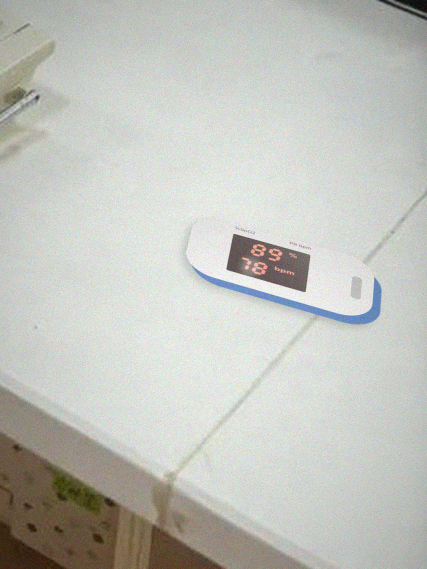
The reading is 78bpm
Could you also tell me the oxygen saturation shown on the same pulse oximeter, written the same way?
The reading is 89%
